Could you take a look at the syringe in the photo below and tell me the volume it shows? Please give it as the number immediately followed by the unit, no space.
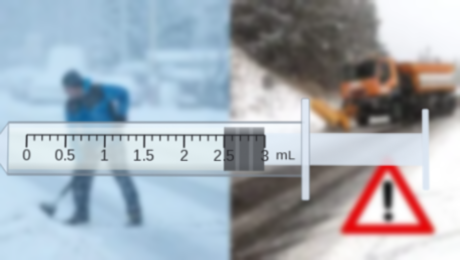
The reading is 2.5mL
